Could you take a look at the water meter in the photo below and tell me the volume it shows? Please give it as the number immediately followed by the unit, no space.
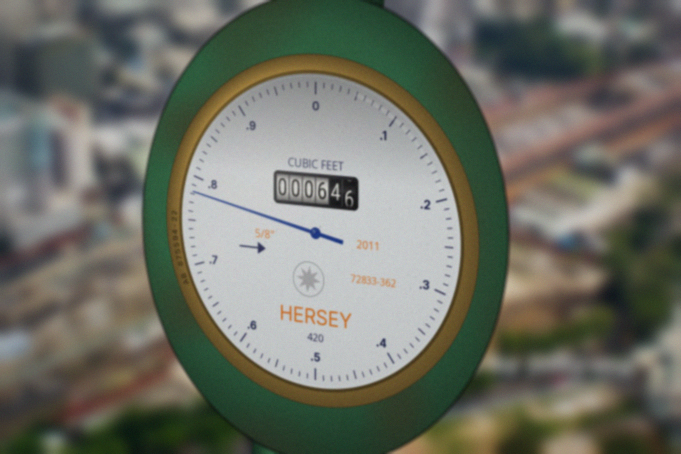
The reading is 645.78ft³
